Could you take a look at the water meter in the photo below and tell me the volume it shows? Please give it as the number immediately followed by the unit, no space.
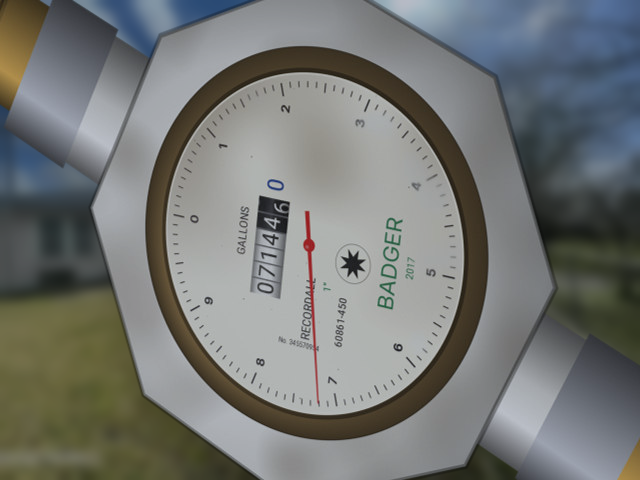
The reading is 714457.2gal
